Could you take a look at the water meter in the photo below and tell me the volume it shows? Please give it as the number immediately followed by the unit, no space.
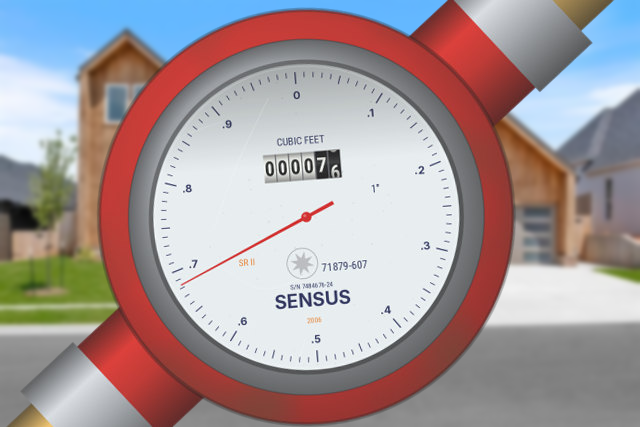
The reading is 75.68ft³
